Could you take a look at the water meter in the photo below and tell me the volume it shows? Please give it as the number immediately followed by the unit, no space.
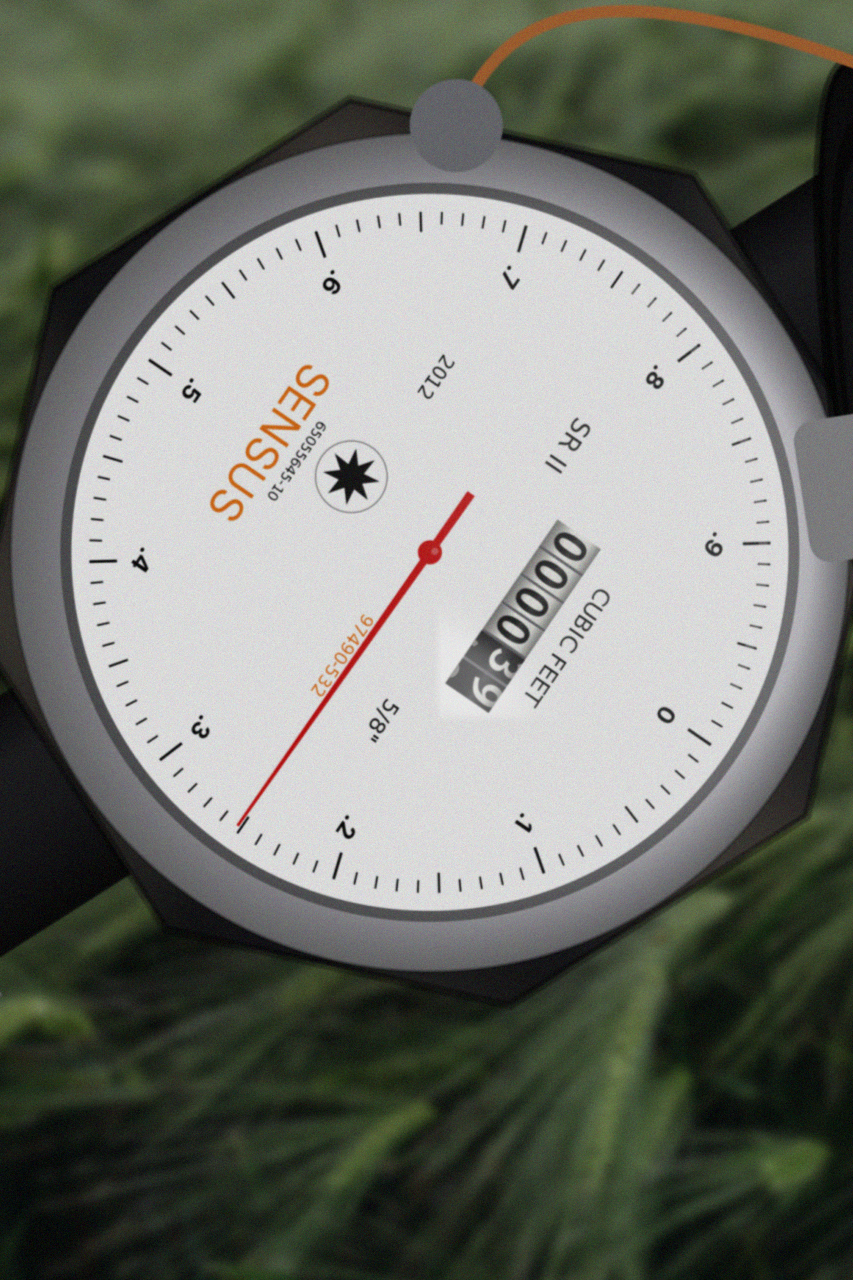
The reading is 39.25ft³
